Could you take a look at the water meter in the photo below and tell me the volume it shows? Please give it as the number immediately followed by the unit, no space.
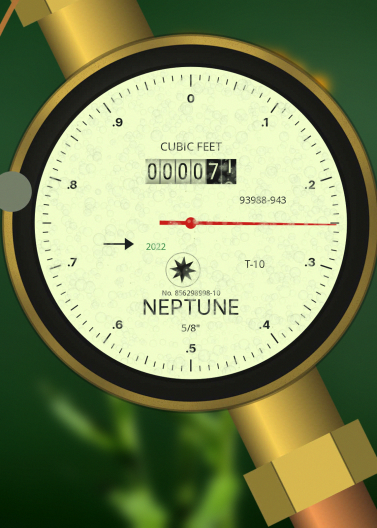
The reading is 71.25ft³
